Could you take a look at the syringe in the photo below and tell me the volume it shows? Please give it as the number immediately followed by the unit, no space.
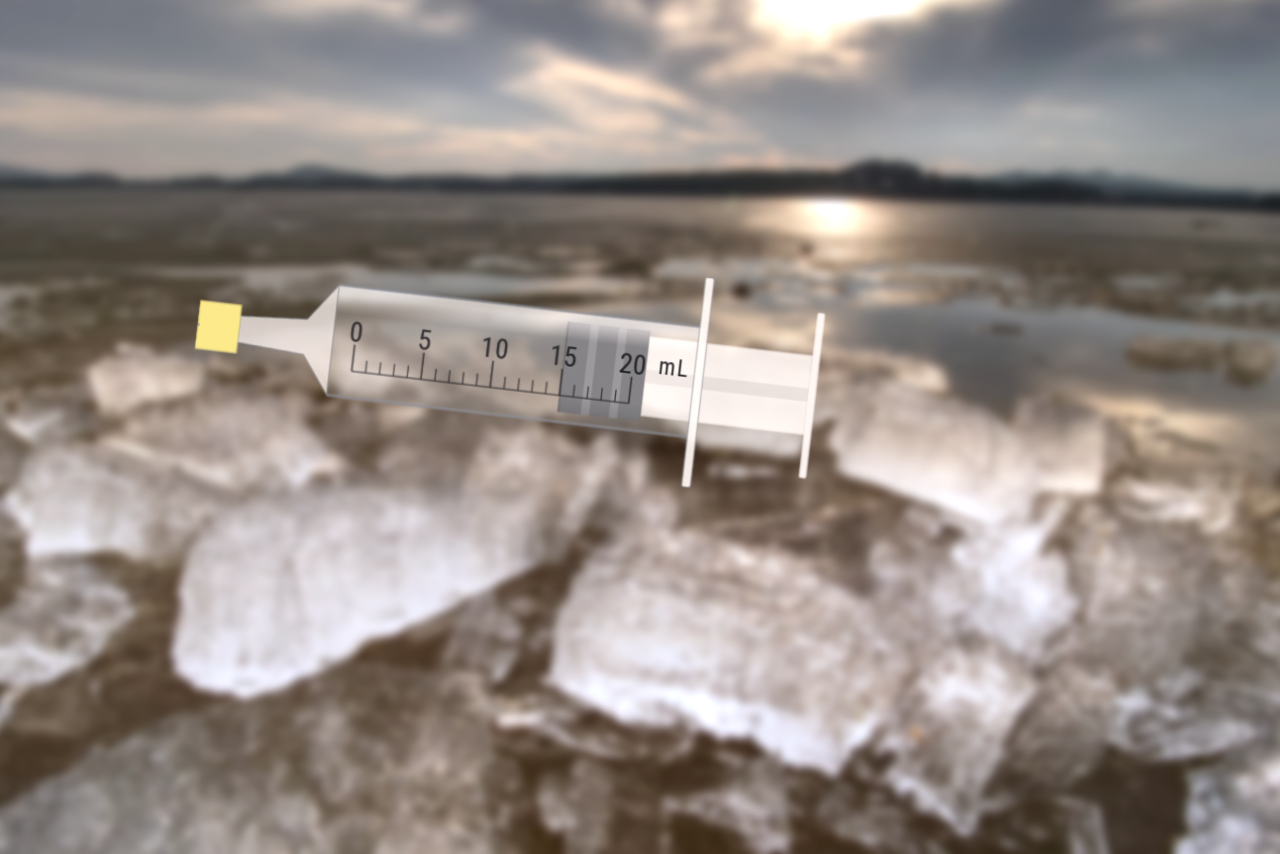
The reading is 15mL
